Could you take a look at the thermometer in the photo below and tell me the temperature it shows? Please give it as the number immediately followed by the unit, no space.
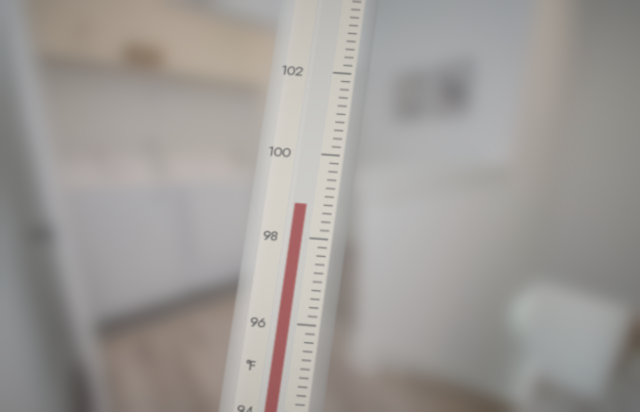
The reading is 98.8°F
